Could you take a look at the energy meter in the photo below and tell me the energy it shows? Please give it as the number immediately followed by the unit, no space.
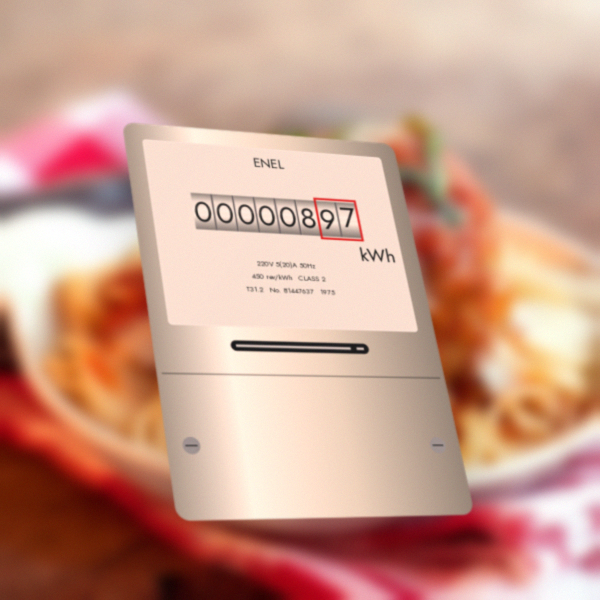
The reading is 8.97kWh
